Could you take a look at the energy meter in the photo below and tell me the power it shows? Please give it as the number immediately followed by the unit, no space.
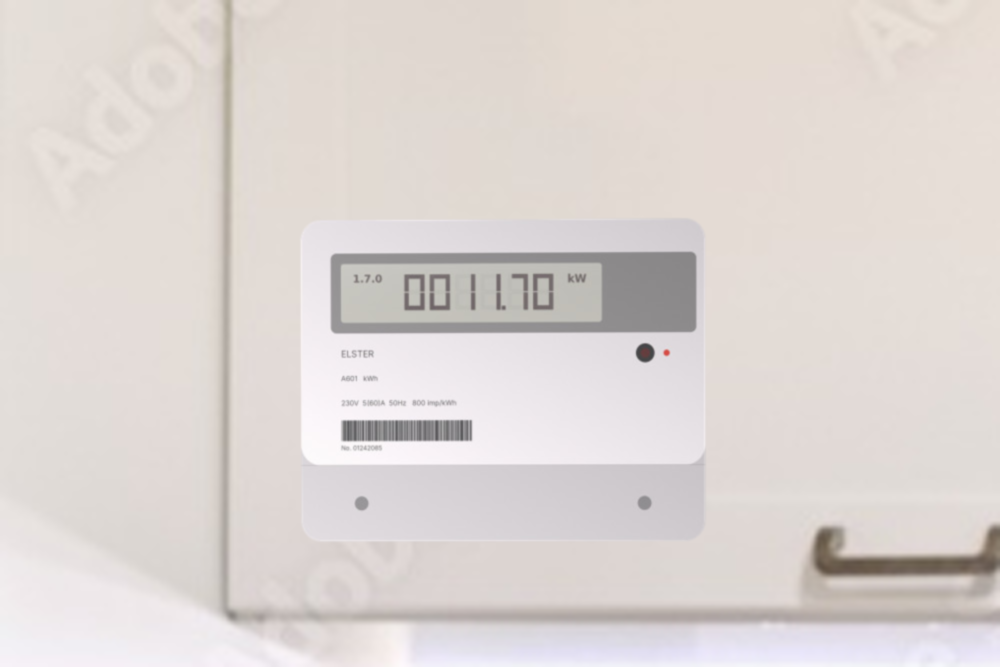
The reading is 11.70kW
